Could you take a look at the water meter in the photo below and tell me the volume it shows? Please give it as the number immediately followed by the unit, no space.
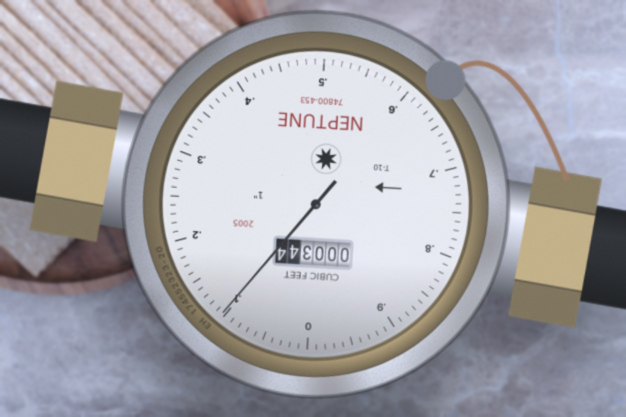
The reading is 344.10ft³
